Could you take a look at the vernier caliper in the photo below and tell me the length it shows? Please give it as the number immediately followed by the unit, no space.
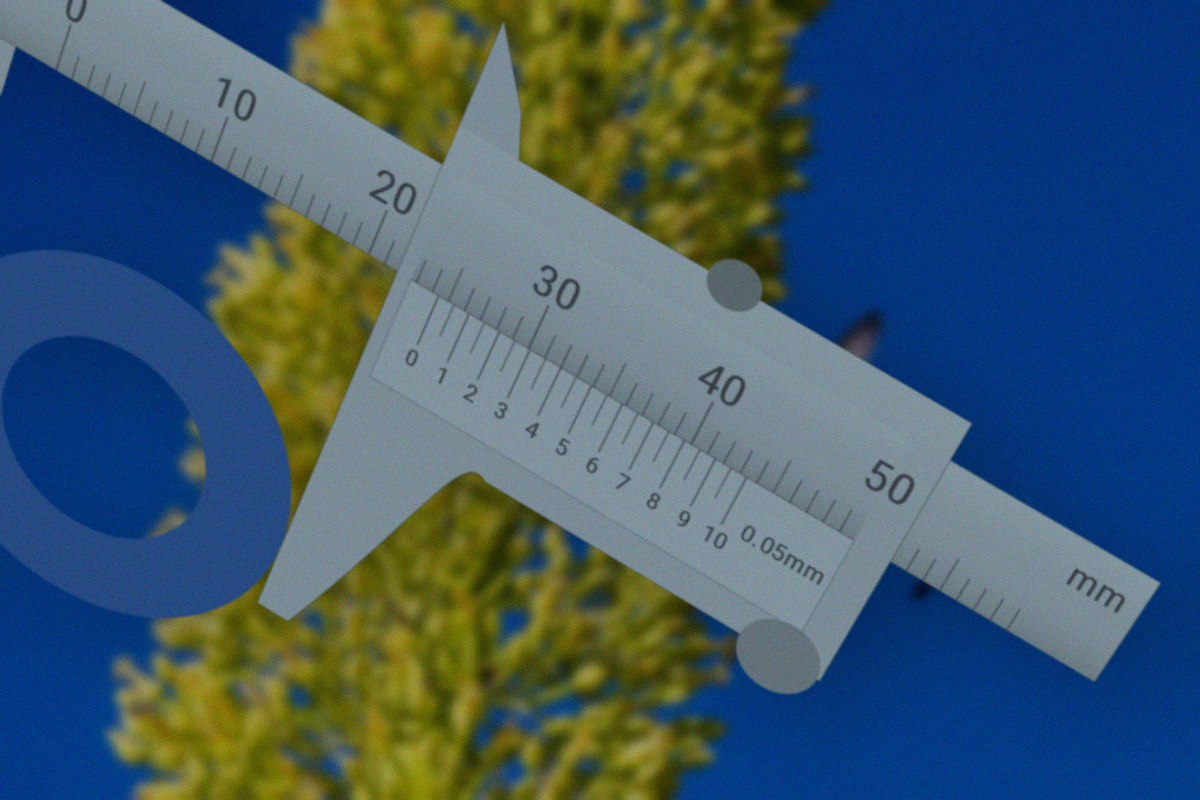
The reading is 24.4mm
